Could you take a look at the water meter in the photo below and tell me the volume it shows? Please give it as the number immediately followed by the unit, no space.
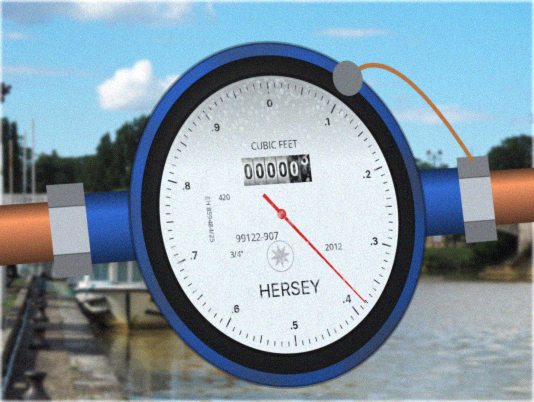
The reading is 3.38ft³
